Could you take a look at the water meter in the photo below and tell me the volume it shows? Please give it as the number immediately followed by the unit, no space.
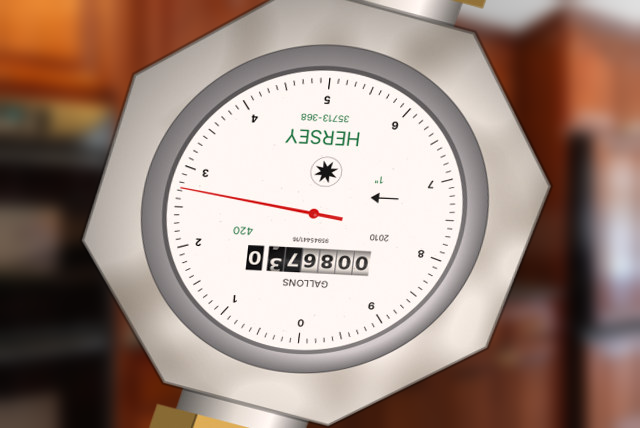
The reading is 86732.7gal
